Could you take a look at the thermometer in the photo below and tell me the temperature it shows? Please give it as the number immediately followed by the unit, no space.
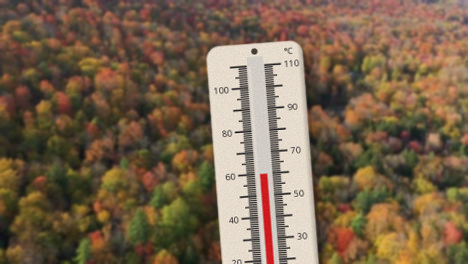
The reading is 60°C
